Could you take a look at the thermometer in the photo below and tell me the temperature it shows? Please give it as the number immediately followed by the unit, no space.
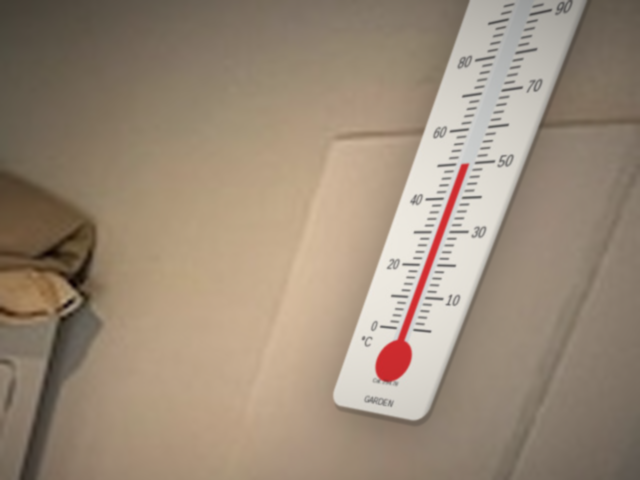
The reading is 50°C
